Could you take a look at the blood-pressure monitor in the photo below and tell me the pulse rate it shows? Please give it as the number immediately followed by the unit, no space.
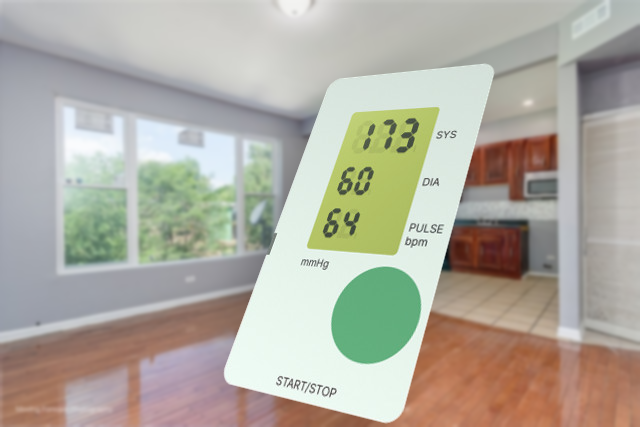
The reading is 64bpm
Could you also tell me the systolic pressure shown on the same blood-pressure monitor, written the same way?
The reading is 173mmHg
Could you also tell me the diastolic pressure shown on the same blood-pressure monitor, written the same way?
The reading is 60mmHg
